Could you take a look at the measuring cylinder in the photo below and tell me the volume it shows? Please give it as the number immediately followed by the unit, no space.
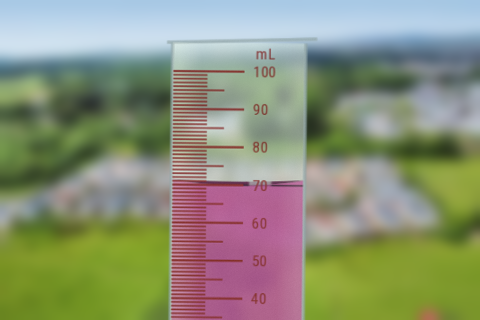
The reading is 70mL
